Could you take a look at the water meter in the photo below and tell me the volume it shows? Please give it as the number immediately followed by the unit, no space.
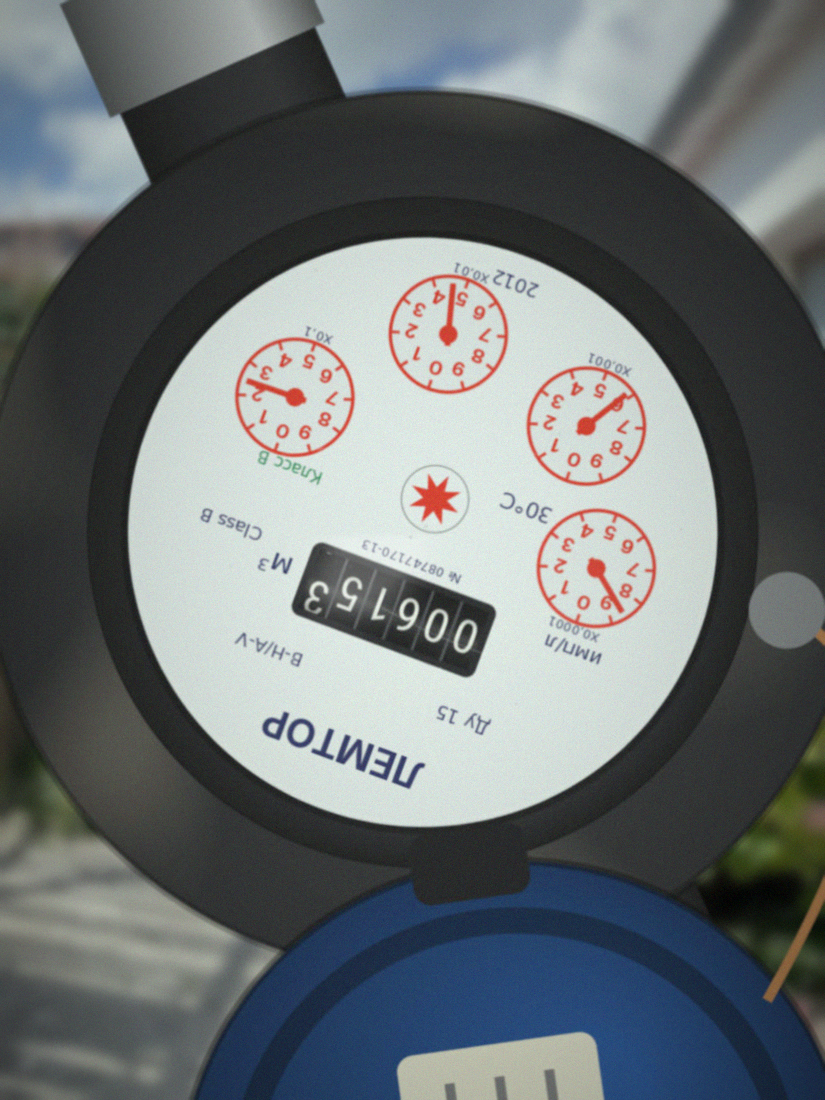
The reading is 6153.2458m³
